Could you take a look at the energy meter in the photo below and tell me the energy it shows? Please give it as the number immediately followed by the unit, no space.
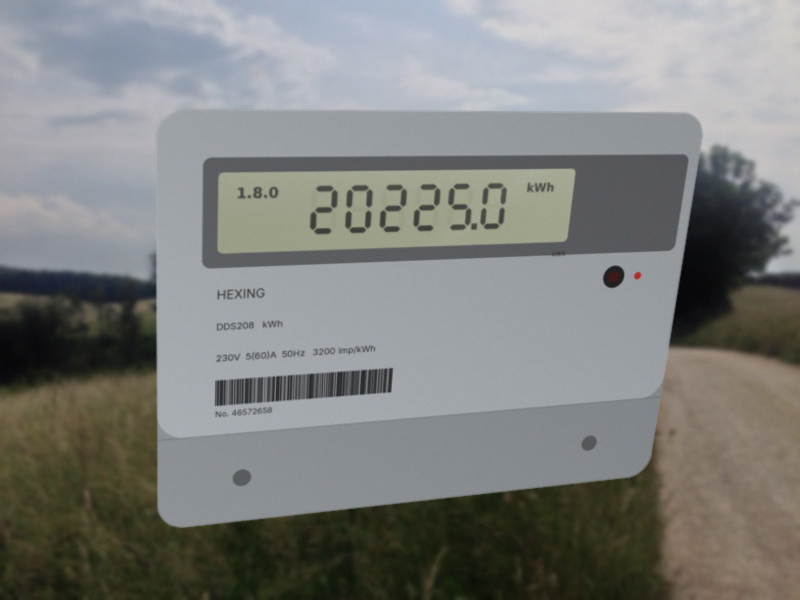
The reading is 20225.0kWh
